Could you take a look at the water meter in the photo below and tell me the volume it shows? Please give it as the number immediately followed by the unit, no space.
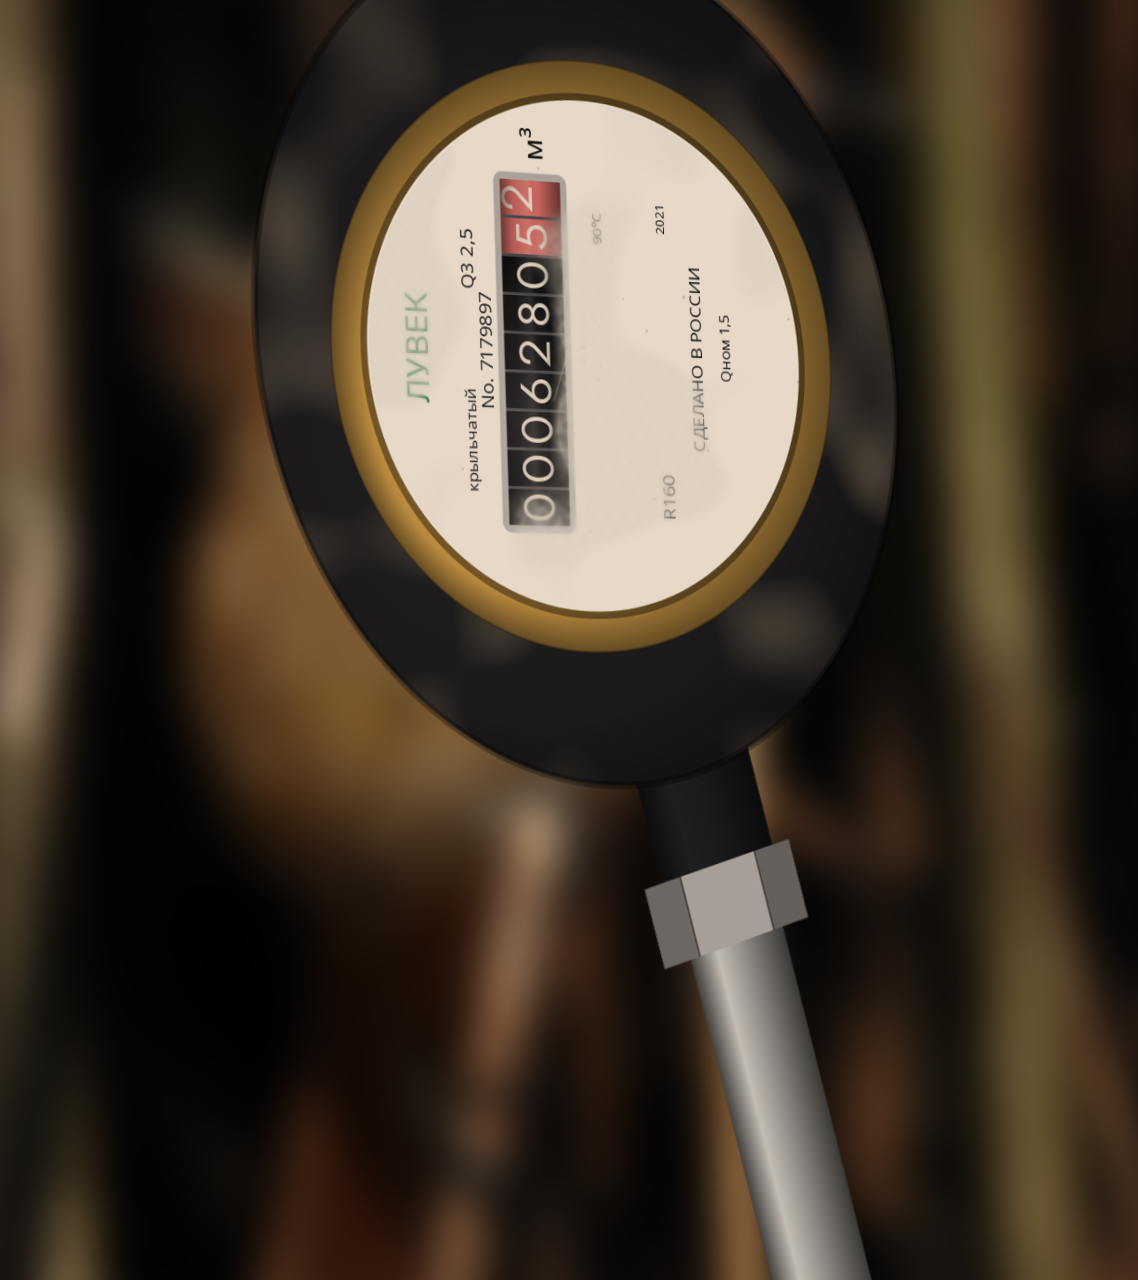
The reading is 6280.52m³
